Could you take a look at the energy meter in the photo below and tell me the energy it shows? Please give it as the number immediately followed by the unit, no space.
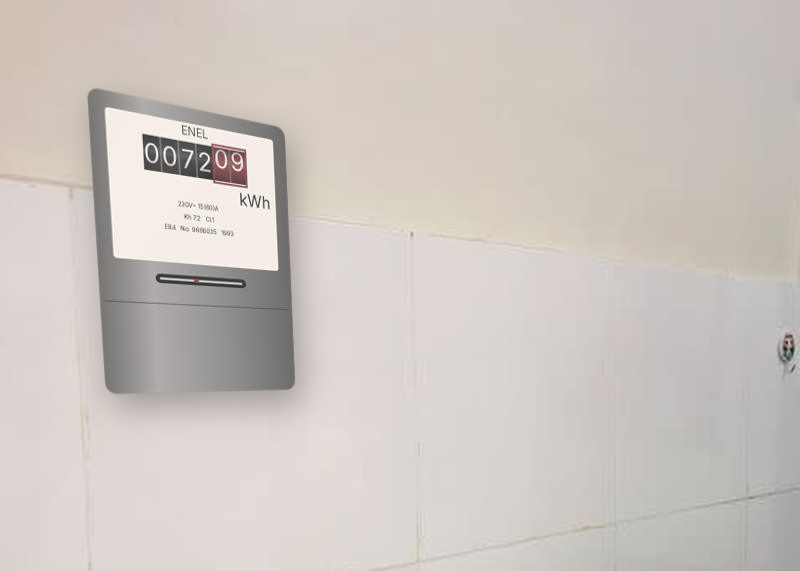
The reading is 72.09kWh
